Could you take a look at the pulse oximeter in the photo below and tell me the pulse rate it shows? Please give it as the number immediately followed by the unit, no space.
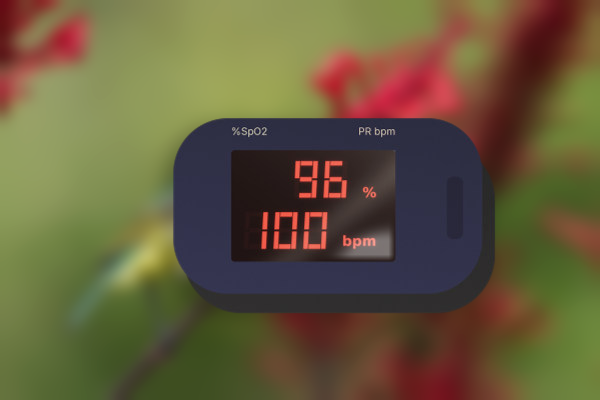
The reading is 100bpm
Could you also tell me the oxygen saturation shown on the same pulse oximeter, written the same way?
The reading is 96%
